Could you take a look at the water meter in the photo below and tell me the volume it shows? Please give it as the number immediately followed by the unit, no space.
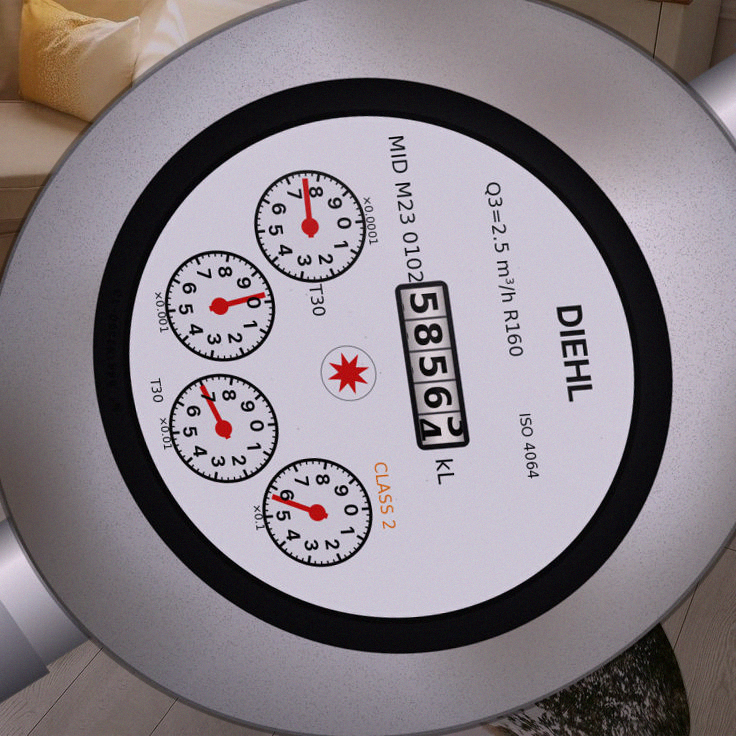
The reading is 58563.5697kL
